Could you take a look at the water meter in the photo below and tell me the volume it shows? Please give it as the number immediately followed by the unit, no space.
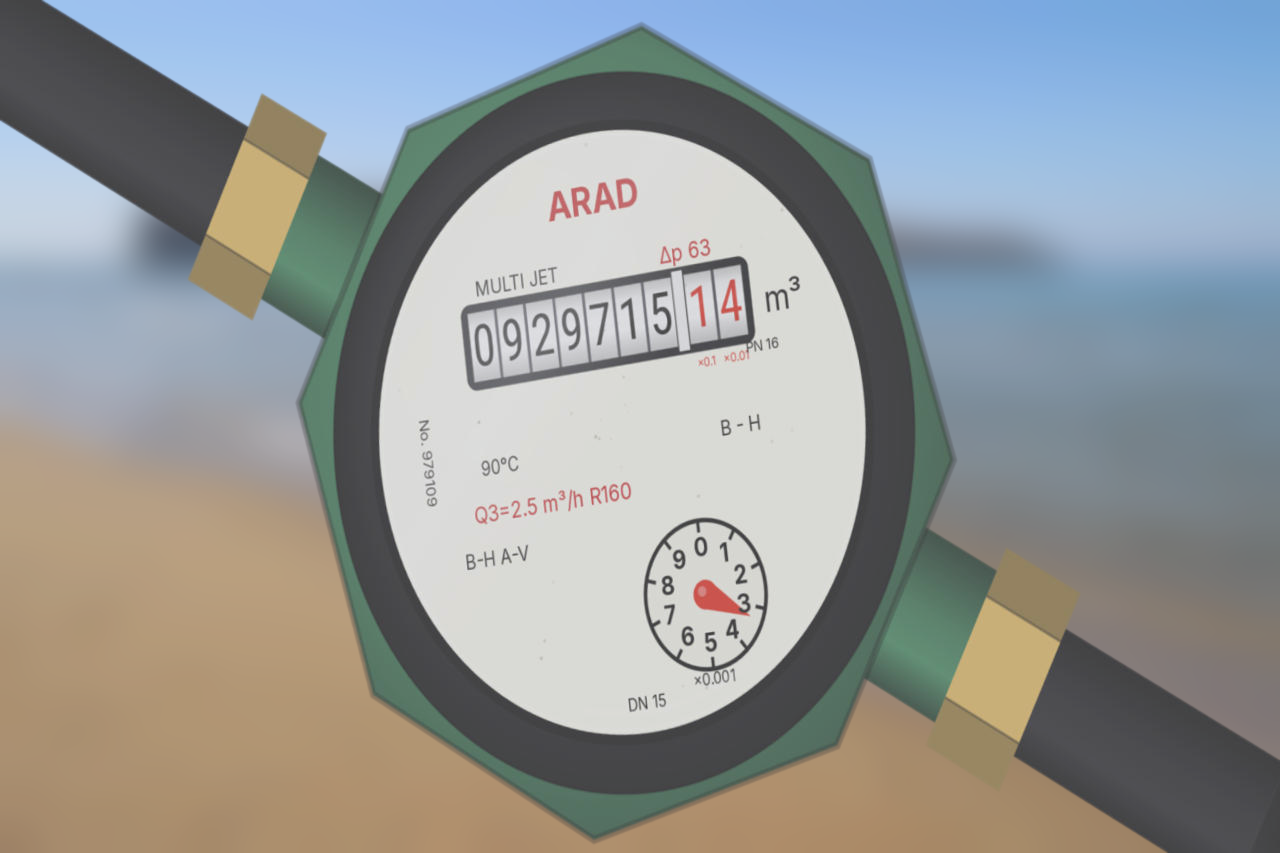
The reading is 929715.143m³
